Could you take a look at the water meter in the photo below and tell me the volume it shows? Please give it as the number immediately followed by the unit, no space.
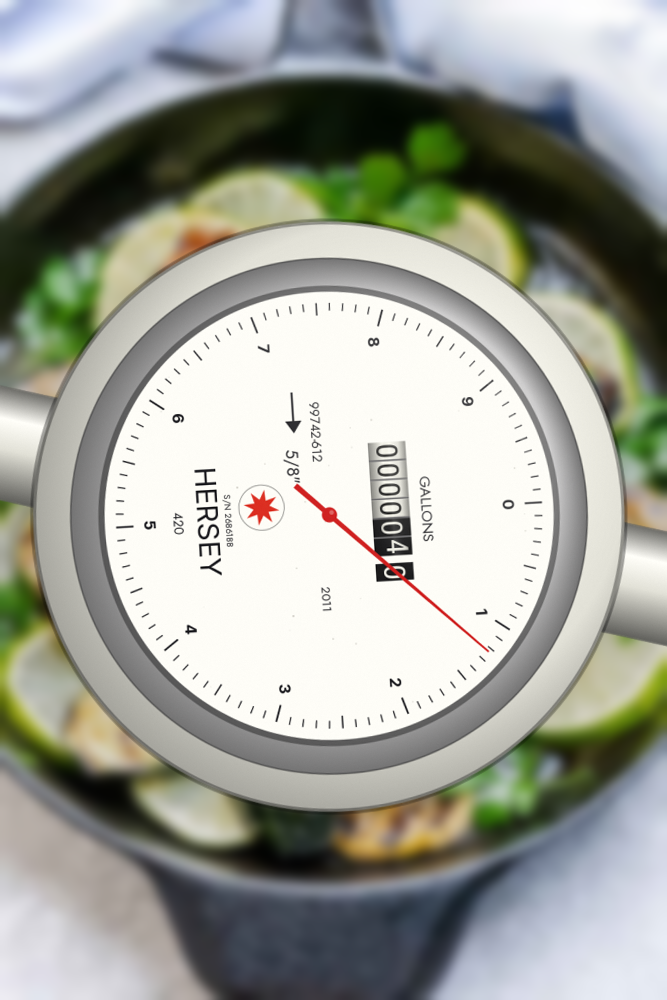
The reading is 41.2gal
